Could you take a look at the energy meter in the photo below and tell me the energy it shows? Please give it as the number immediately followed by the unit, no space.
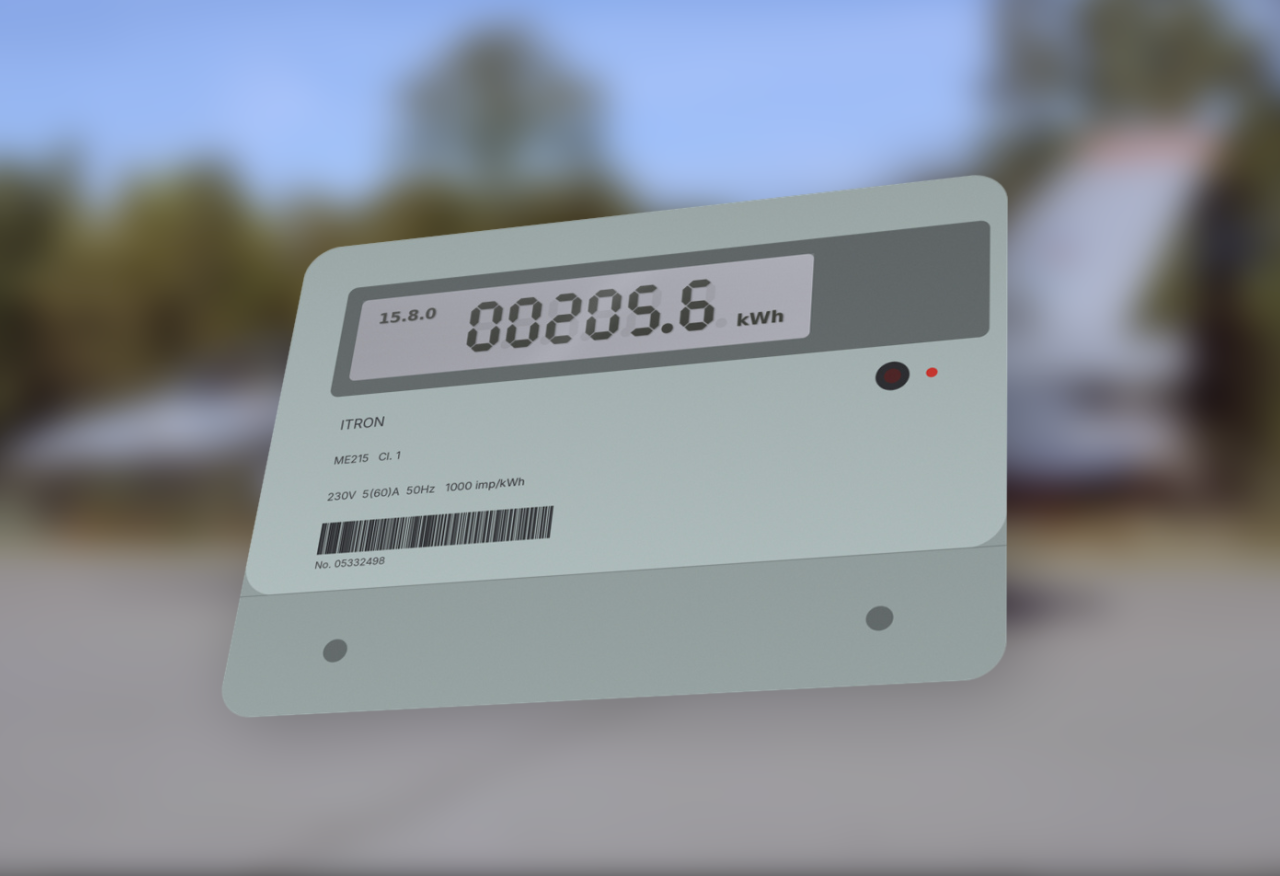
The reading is 205.6kWh
